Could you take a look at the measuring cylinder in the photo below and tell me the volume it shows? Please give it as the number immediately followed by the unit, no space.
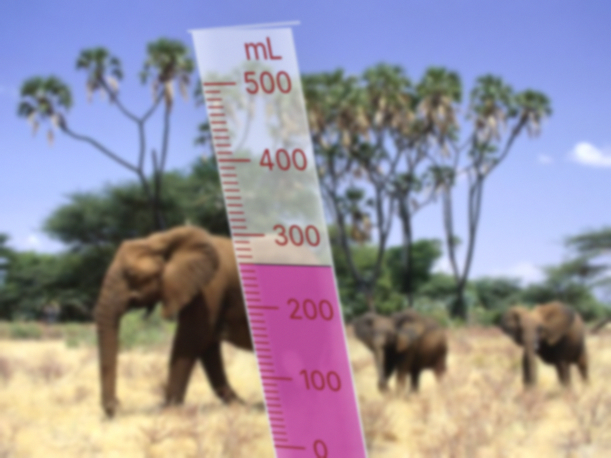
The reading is 260mL
